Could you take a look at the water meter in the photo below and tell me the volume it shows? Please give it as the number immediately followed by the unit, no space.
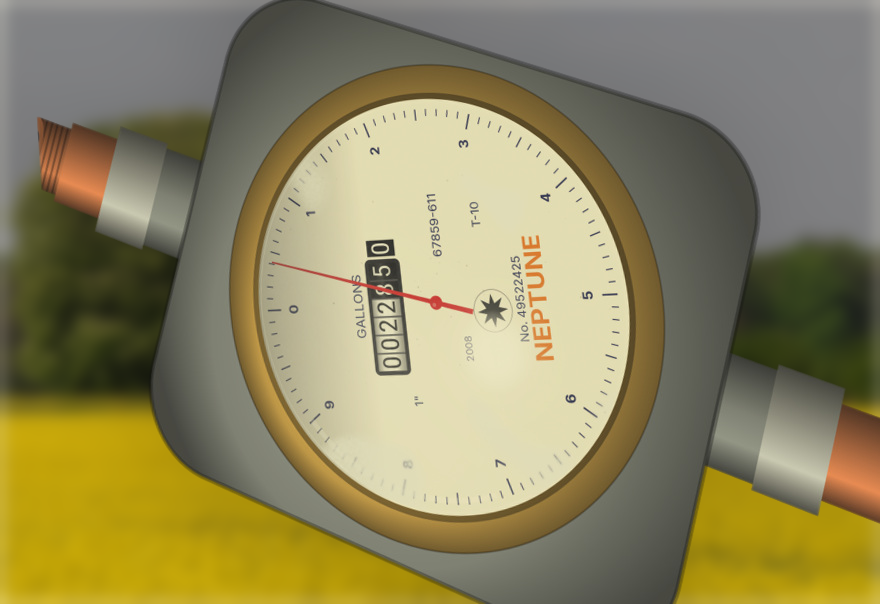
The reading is 22850.4gal
